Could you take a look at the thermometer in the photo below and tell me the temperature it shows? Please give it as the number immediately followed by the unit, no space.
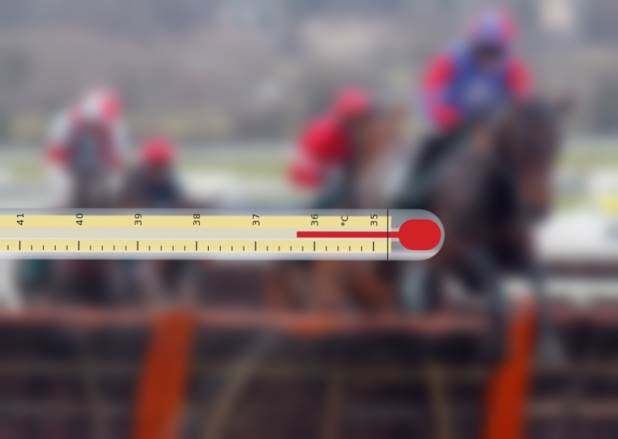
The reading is 36.3°C
